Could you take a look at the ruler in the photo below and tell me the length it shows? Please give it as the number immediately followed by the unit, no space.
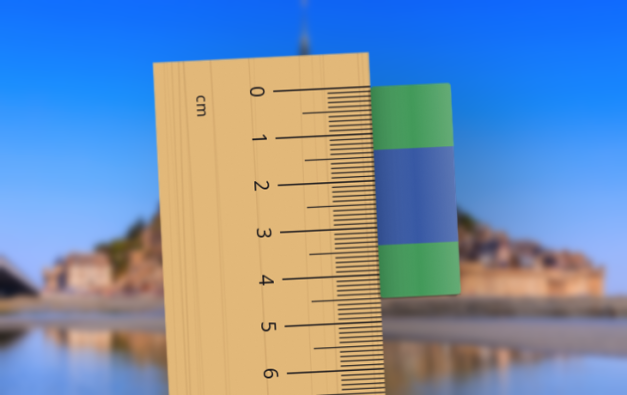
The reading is 4.5cm
